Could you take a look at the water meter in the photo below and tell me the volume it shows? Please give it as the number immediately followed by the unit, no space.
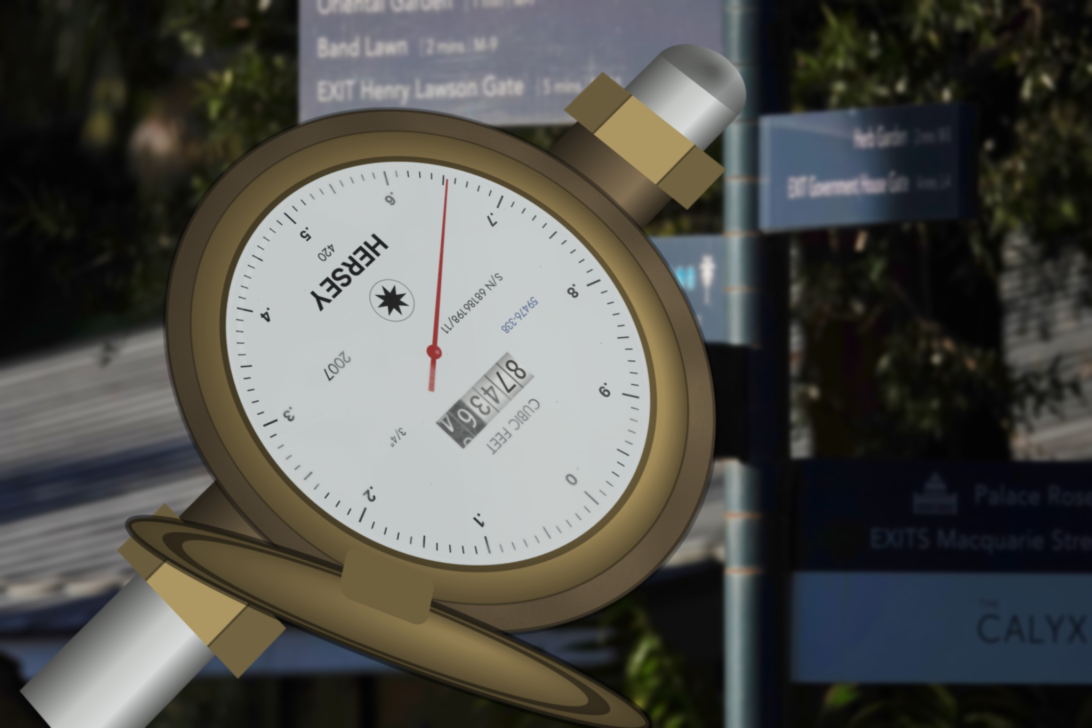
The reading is 874363.65ft³
